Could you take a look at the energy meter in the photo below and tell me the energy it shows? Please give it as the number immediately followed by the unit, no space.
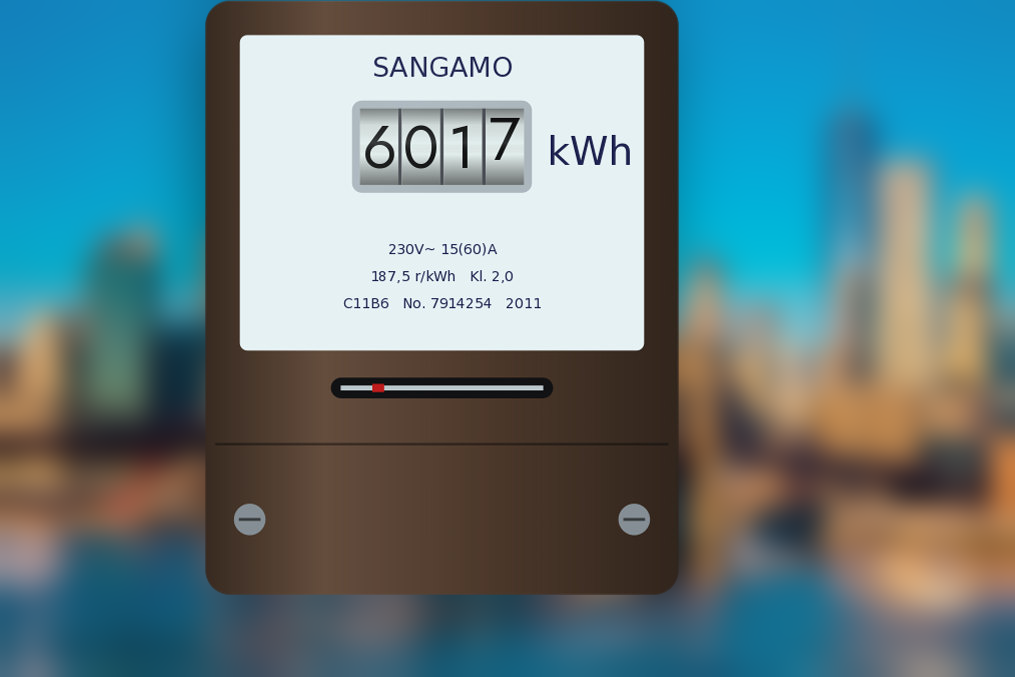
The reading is 6017kWh
